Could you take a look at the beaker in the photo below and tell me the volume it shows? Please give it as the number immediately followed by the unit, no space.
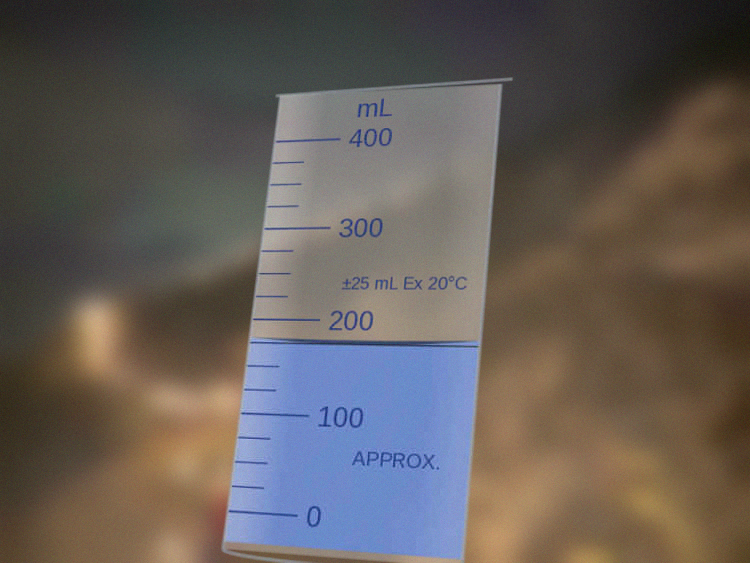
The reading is 175mL
